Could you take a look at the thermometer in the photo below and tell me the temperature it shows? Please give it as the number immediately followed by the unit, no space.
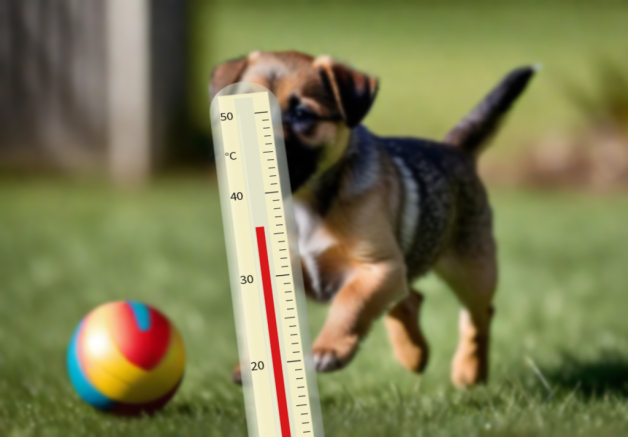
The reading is 36°C
